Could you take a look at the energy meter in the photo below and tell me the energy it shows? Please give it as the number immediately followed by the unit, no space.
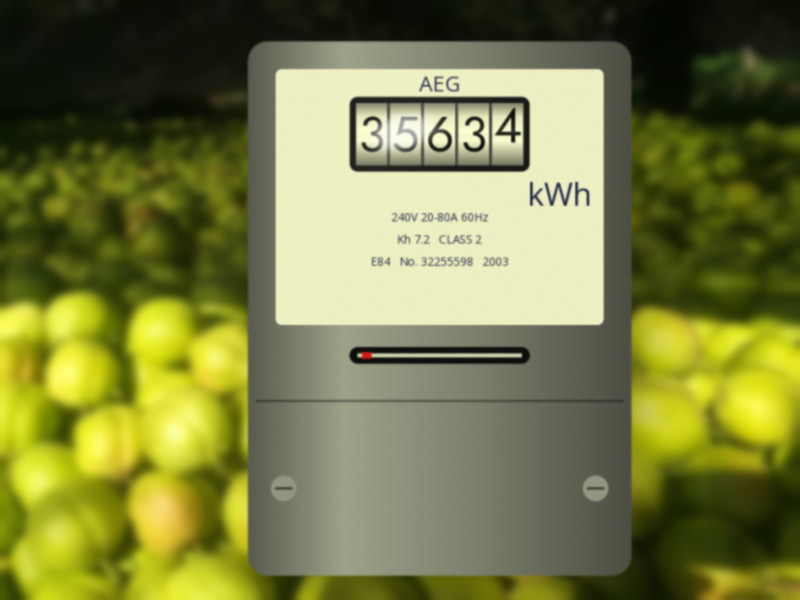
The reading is 35634kWh
